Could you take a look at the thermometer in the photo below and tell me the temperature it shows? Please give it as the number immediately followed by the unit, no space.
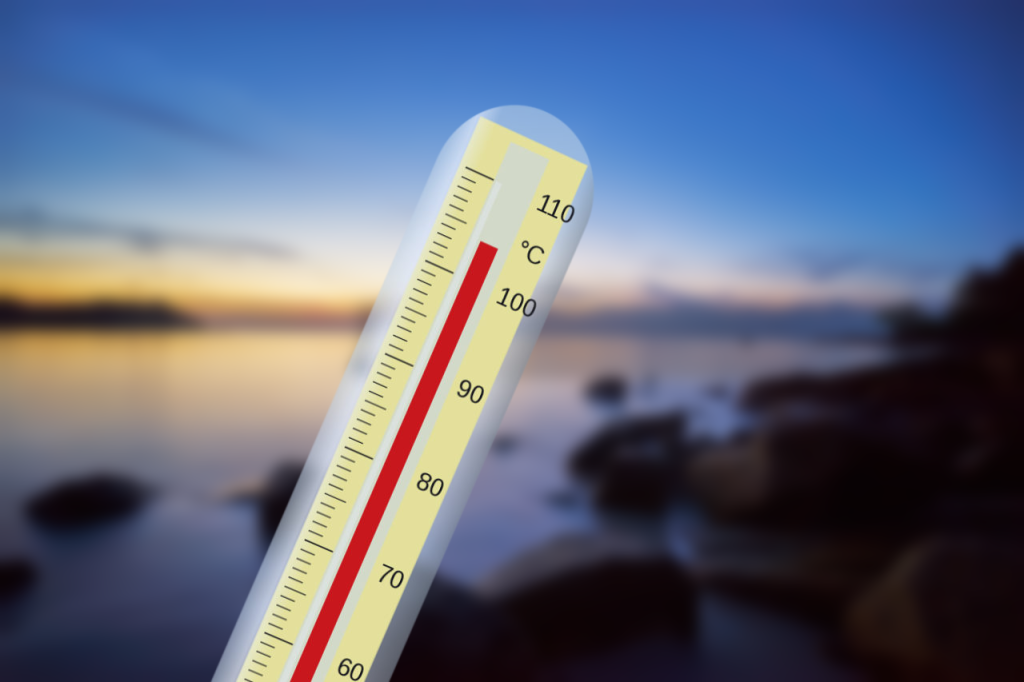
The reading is 104°C
